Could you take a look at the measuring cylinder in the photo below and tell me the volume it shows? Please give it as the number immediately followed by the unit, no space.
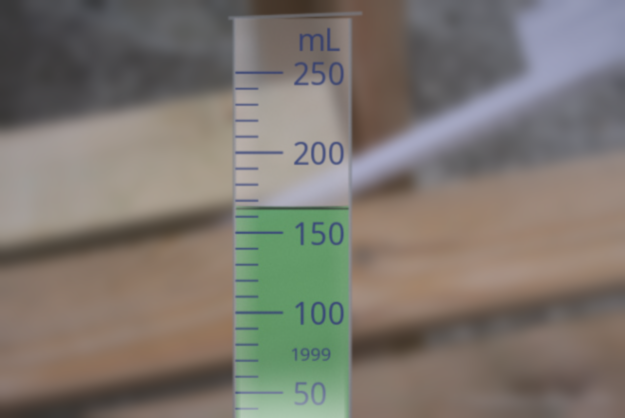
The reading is 165mL
